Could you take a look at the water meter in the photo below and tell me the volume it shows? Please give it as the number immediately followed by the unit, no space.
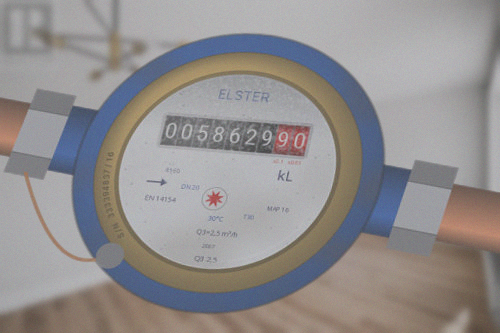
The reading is 58629.90kL
